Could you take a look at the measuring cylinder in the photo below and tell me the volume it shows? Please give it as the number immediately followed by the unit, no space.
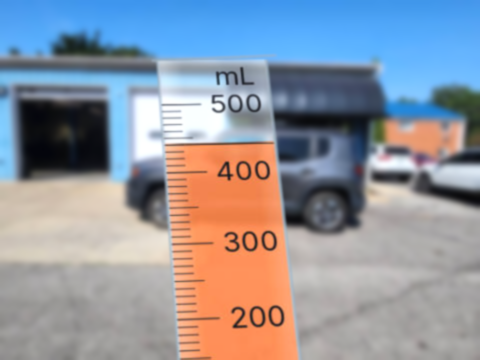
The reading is 440mL
